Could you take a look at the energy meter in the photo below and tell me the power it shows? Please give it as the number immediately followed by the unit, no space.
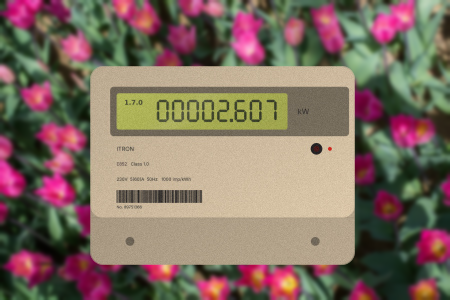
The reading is 2.607kW
